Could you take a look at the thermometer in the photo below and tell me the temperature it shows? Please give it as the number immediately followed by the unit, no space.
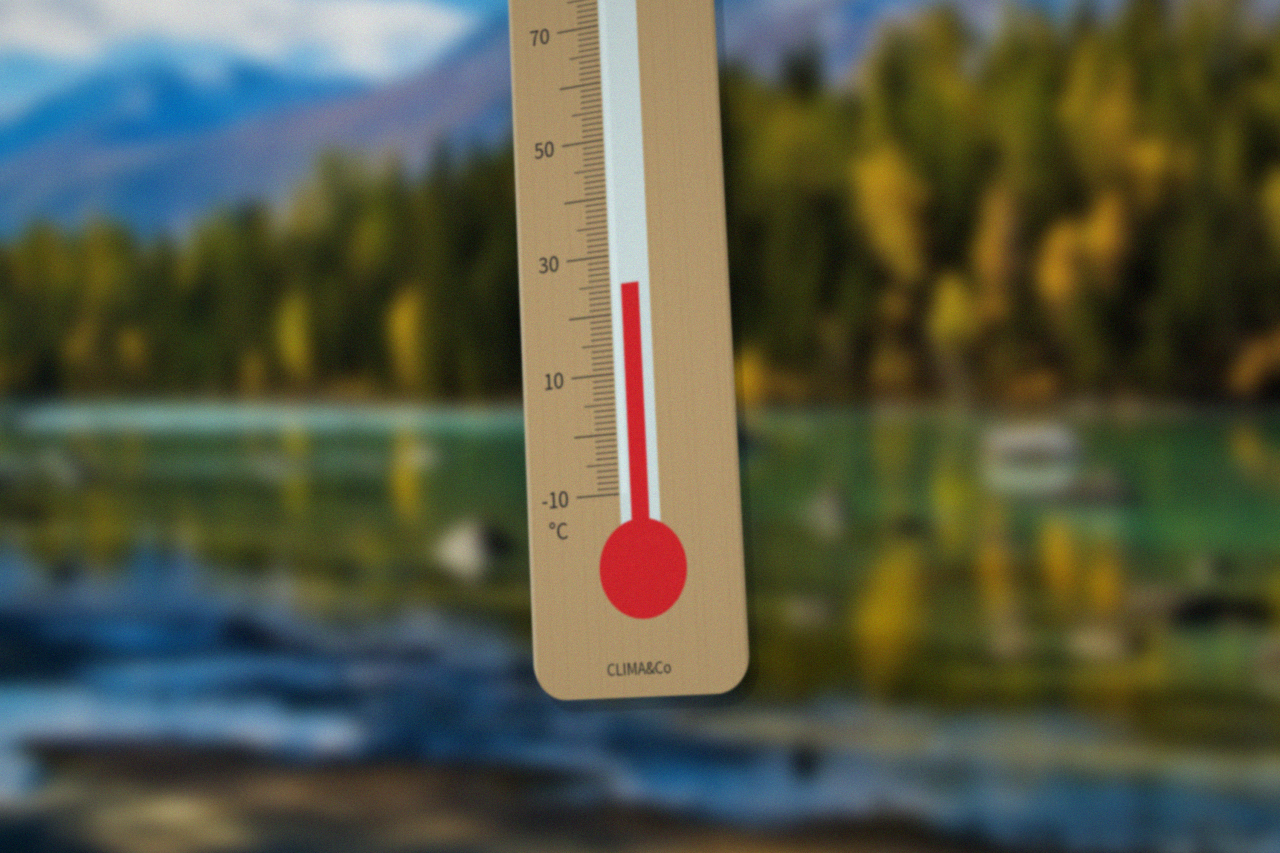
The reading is 25°C
